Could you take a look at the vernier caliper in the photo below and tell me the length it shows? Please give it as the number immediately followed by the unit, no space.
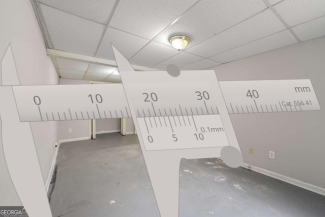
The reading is 17.8mm
